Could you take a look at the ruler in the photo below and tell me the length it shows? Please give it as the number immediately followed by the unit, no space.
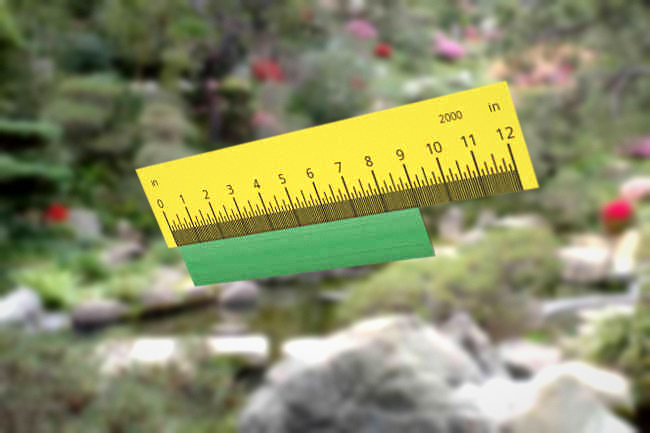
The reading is 9in
